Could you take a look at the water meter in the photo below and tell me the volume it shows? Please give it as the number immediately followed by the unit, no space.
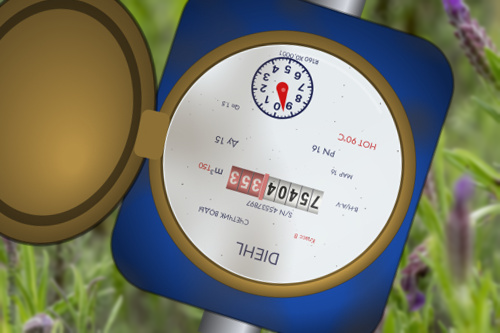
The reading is 75404.3529m³
